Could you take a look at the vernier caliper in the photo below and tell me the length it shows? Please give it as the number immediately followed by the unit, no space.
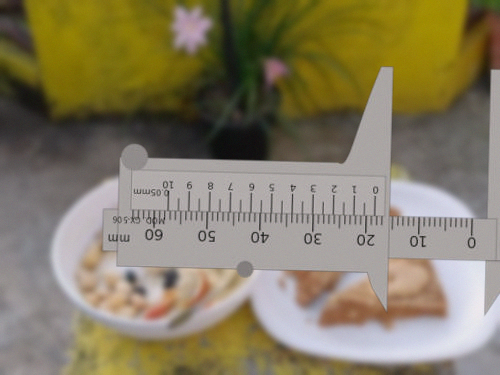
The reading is 18.4mm
